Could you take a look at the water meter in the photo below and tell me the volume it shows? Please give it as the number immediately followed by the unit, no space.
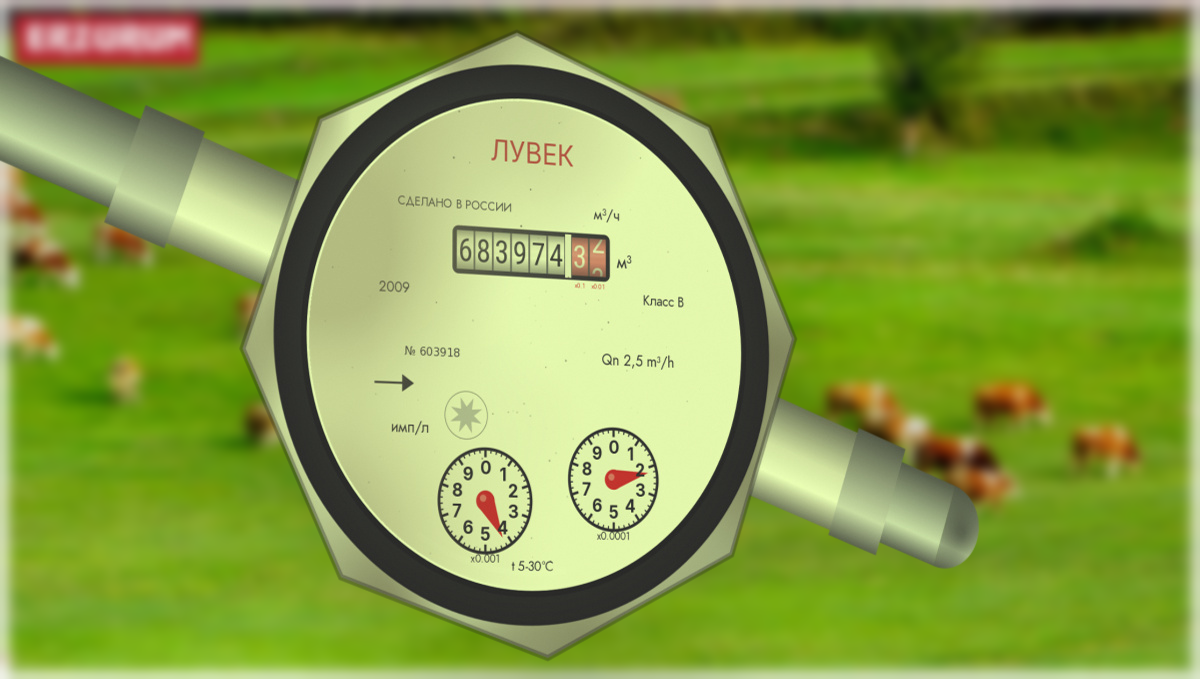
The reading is 683974.3242m³
